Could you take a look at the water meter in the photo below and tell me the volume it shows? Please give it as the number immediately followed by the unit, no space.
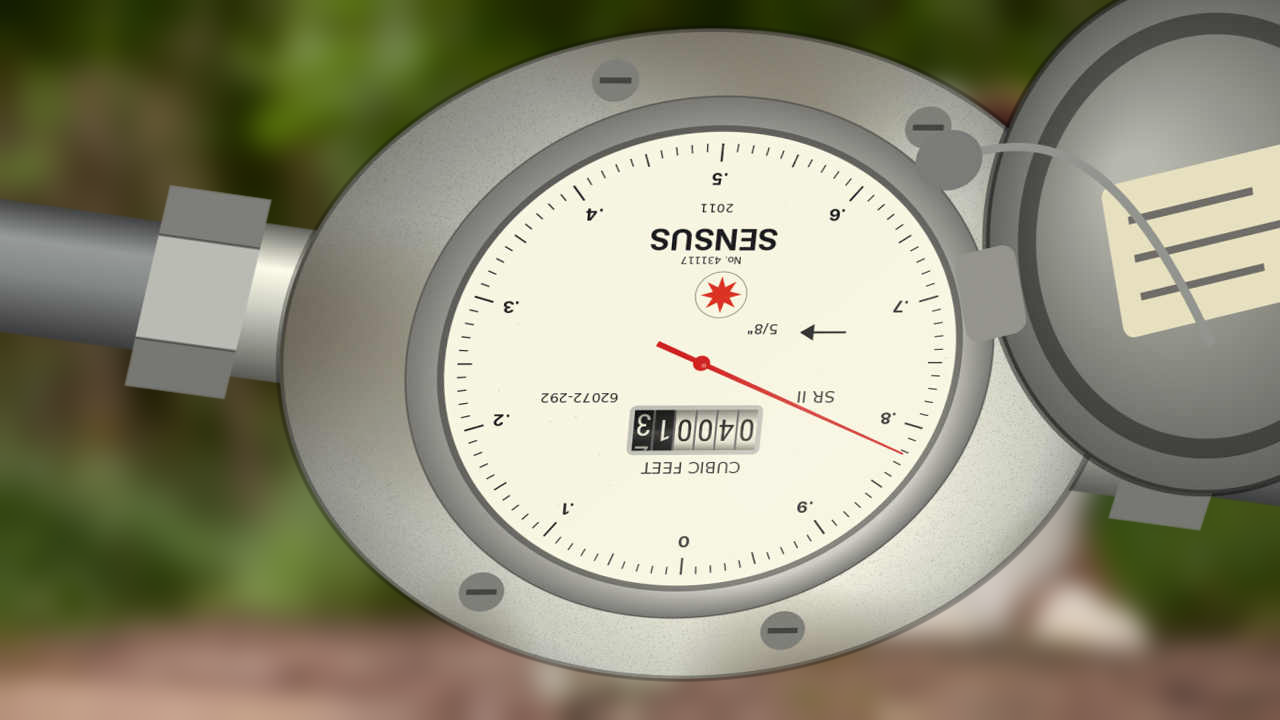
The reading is 40012.82ft³
